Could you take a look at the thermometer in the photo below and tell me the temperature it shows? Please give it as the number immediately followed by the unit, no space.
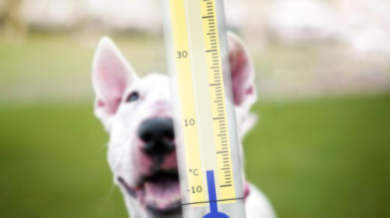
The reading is -5°C
